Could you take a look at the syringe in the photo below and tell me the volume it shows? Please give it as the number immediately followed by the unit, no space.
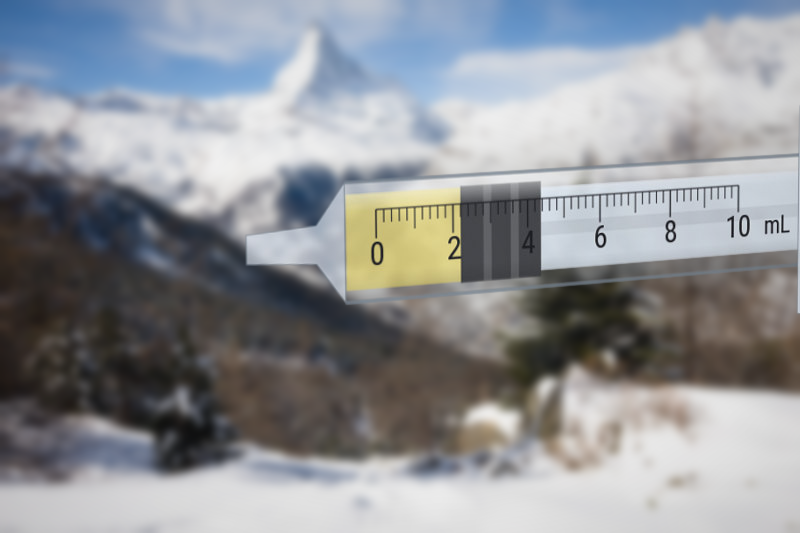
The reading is 2.2mL
